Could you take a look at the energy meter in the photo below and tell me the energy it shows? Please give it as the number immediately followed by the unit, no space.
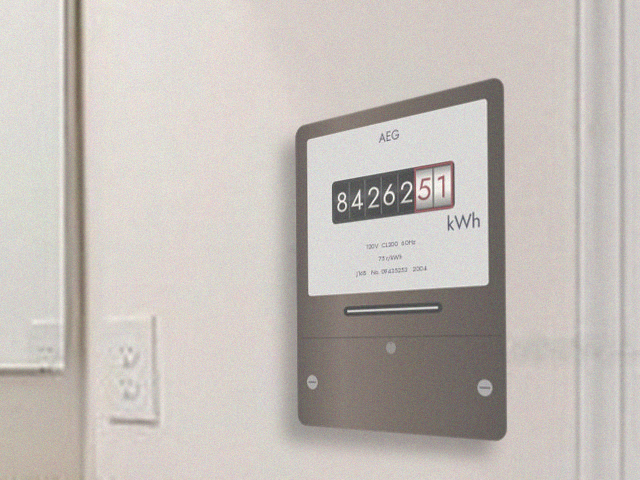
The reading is 84262.51kWh
